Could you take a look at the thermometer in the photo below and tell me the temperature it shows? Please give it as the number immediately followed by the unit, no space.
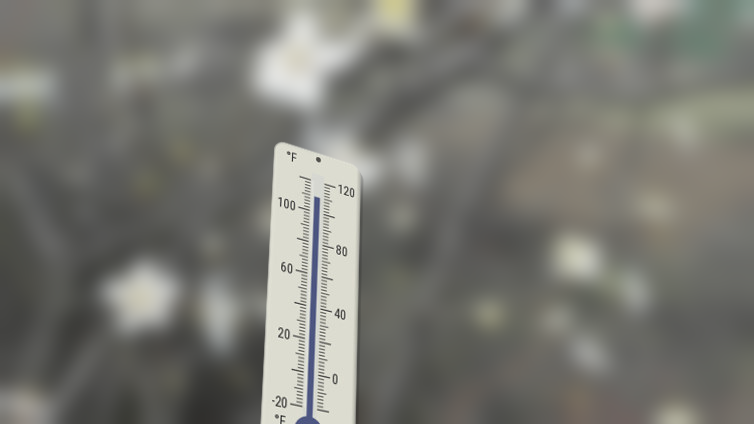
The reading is 110°F
